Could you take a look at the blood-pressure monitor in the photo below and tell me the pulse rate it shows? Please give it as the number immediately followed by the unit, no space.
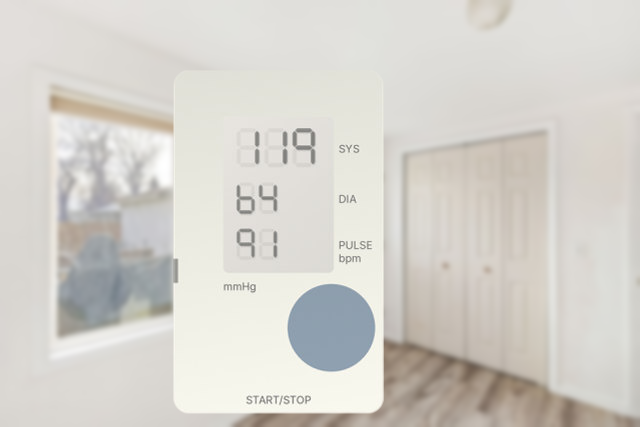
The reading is 91bpm
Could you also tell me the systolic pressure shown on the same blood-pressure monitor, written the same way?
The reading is 119mmHg
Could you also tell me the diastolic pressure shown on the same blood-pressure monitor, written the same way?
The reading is 64mmHg
